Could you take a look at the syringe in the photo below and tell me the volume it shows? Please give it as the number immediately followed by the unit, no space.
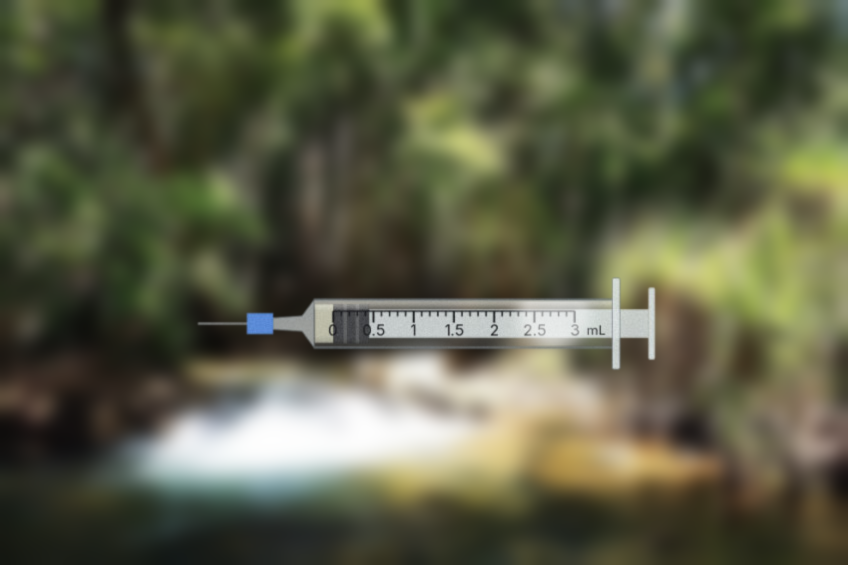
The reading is 0mL
